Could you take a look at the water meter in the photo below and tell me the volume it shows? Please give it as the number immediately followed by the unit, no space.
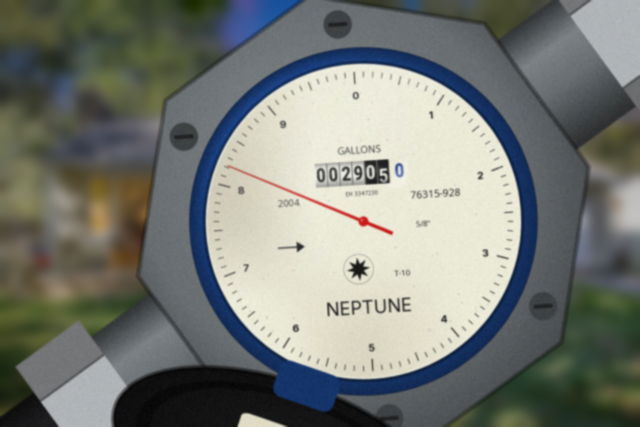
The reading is 29048.2gal
